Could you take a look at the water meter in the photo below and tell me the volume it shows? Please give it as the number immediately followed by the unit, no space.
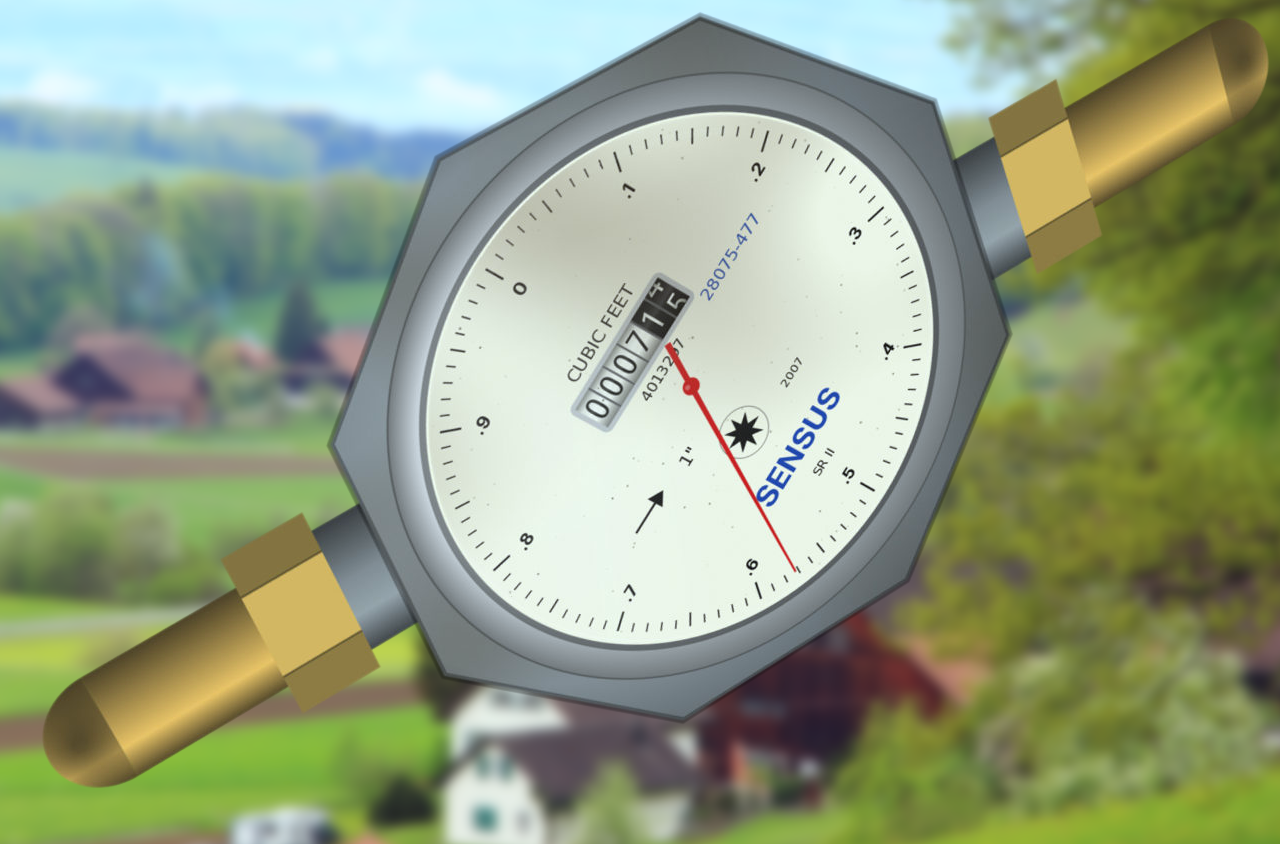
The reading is 714.57ft³
